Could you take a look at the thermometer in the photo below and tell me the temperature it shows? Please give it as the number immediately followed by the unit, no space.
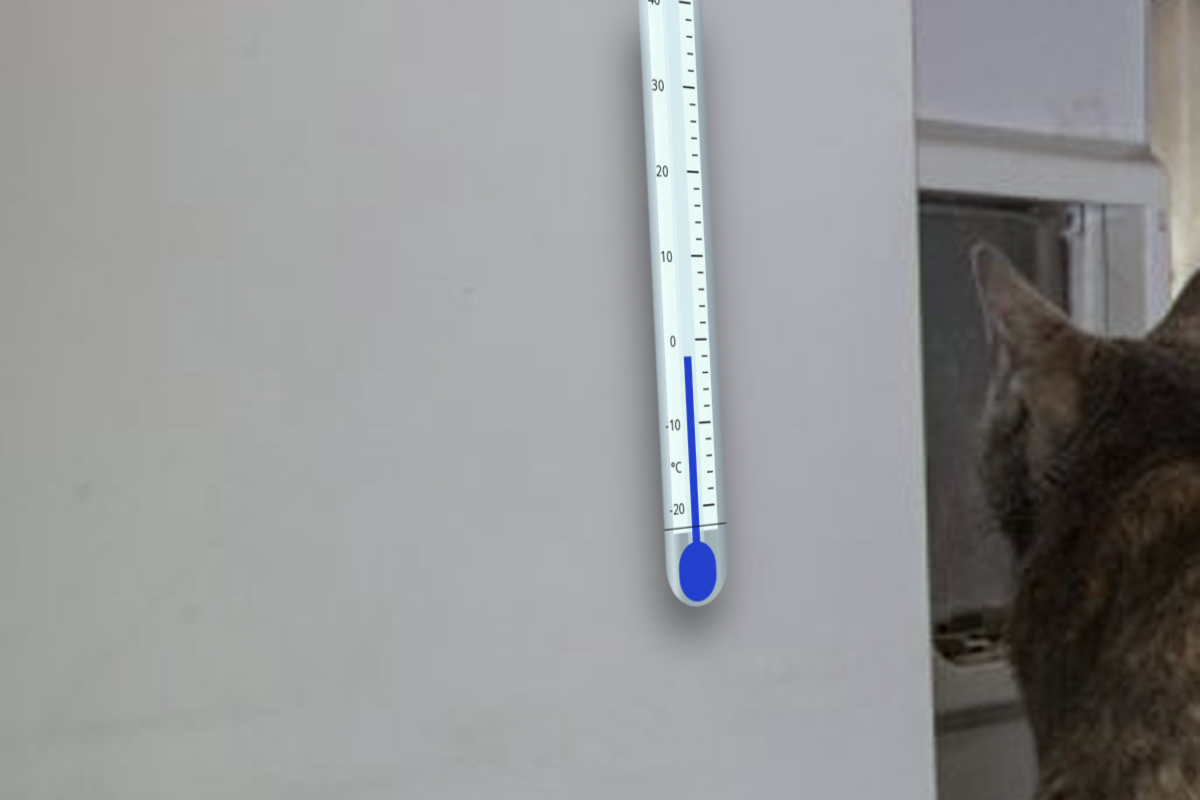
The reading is -2°C
